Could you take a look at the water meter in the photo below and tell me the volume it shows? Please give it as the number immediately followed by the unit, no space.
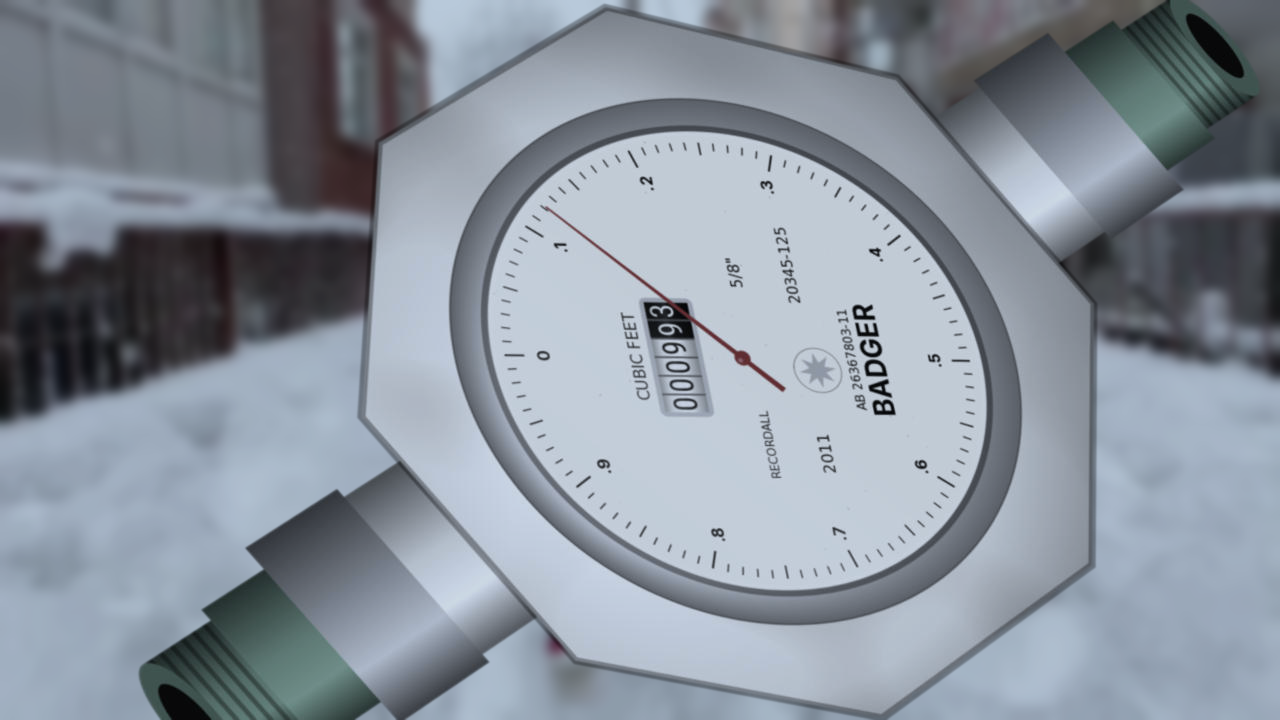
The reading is 993.12ft³
